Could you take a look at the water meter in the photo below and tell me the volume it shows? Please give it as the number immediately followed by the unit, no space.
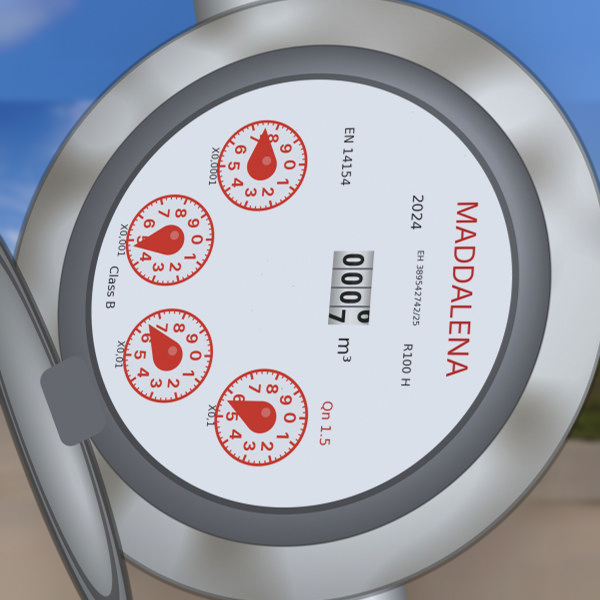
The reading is 6.5647m³
